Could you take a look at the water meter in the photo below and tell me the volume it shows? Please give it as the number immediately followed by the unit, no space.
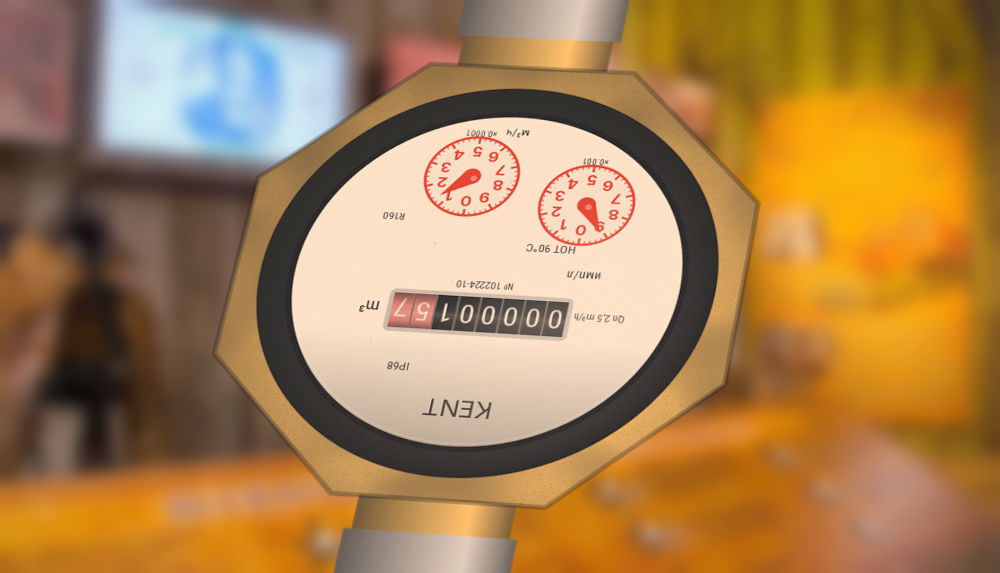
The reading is 1.5691m³
